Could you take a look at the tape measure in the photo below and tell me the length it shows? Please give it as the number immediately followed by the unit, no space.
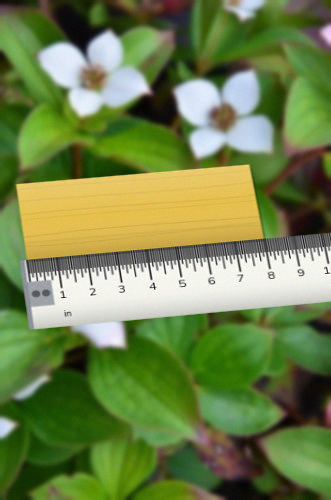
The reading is 8in
